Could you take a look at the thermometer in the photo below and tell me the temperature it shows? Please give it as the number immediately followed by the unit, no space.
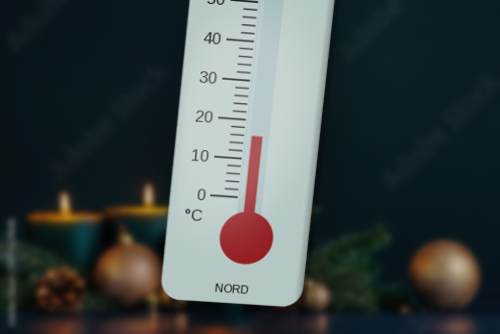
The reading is 16°C
